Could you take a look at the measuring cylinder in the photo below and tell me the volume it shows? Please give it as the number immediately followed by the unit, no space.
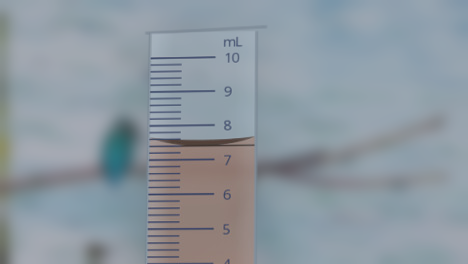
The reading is 7.4mL
